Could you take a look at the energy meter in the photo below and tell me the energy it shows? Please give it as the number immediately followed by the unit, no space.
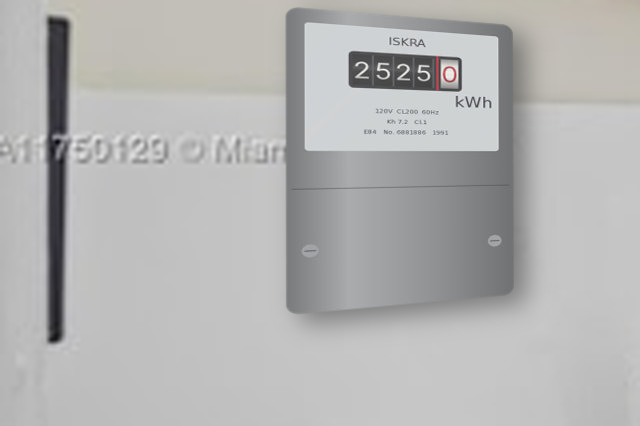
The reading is 2525.0kWh
